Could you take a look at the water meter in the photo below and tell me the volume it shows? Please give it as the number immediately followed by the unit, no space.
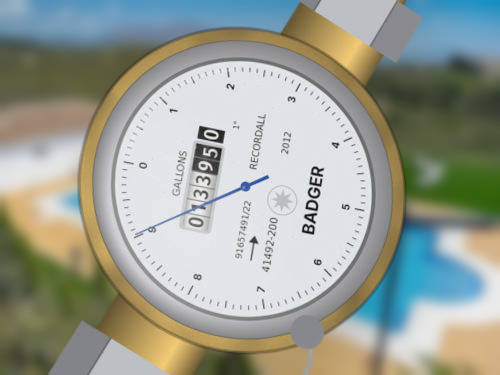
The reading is 133949.0gal
